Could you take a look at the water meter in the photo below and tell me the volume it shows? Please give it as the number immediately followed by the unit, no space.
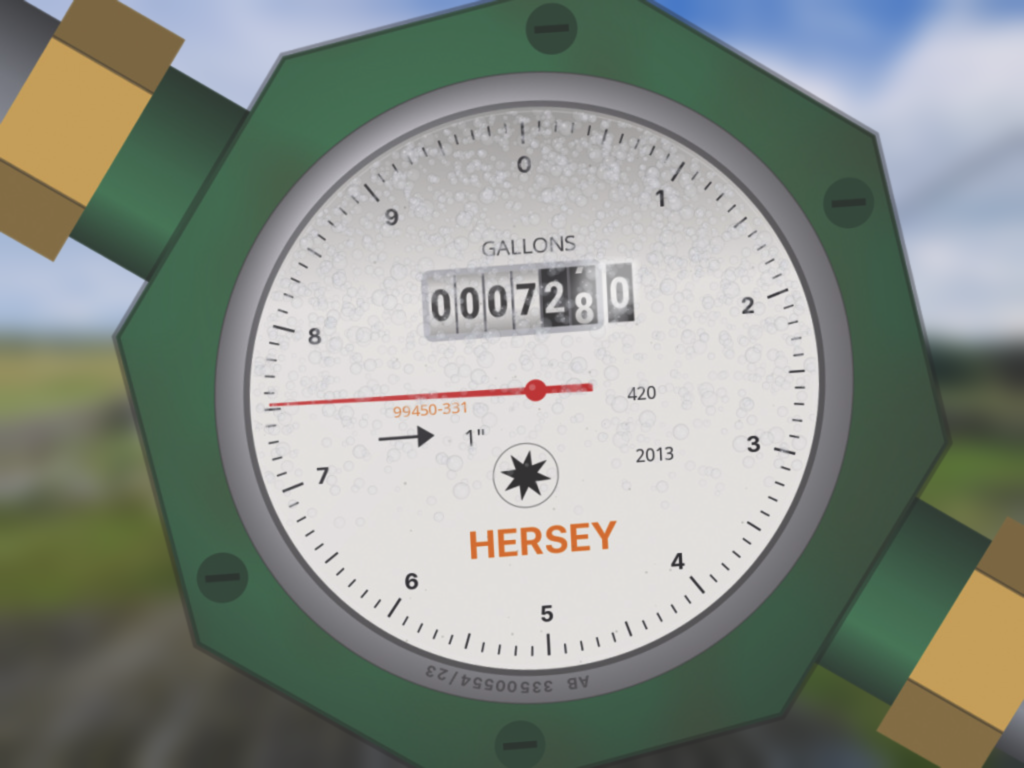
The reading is 7277.5gal
